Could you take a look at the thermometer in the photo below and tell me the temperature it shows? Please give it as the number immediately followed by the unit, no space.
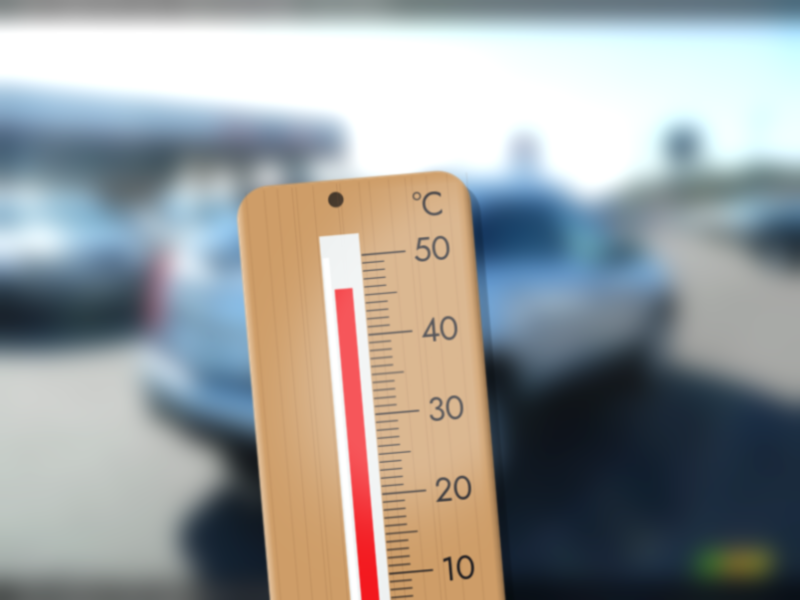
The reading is 46°C
